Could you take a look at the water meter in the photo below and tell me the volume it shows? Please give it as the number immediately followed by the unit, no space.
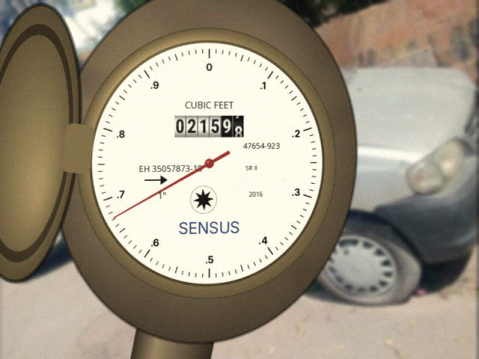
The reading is 21597.67ft³
